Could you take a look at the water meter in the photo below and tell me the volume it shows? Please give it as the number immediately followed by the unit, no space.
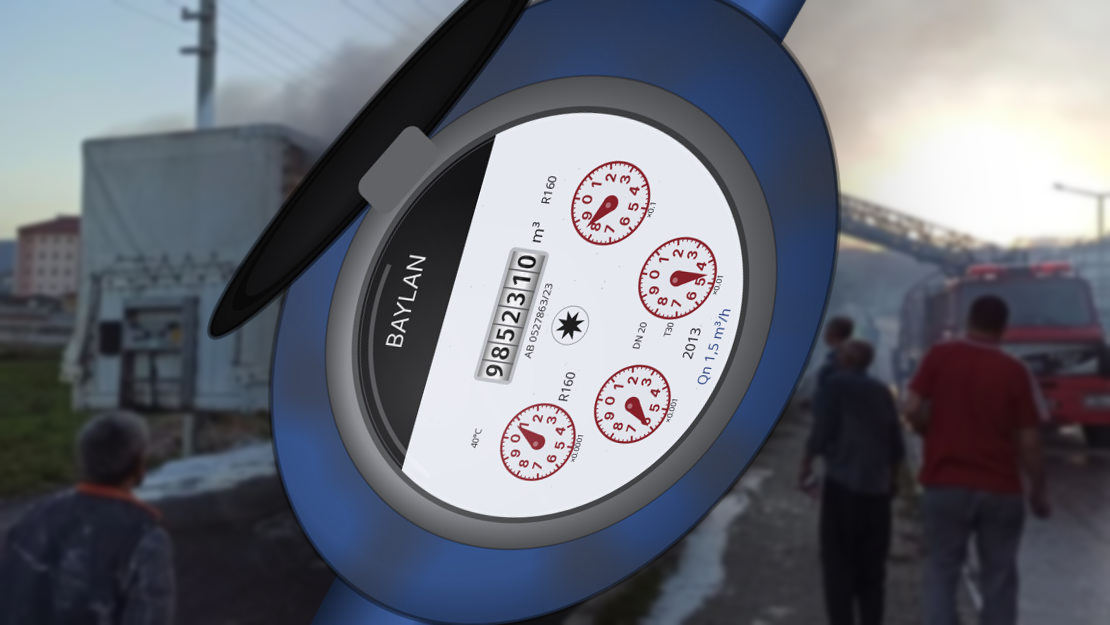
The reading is 9852310.8460m³
